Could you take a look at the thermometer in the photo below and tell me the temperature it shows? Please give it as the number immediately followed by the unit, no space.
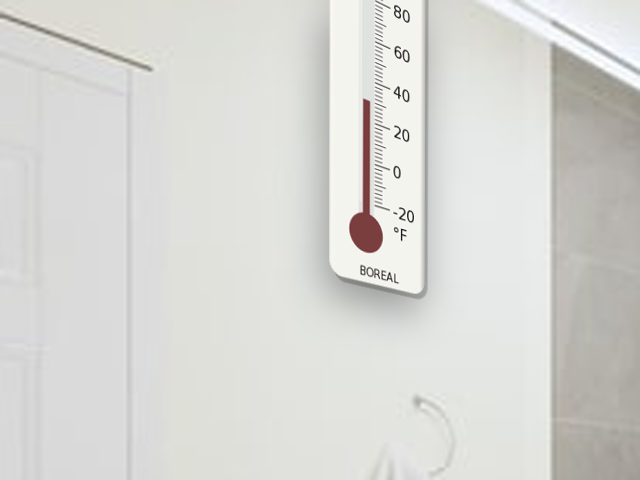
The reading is 30°F
